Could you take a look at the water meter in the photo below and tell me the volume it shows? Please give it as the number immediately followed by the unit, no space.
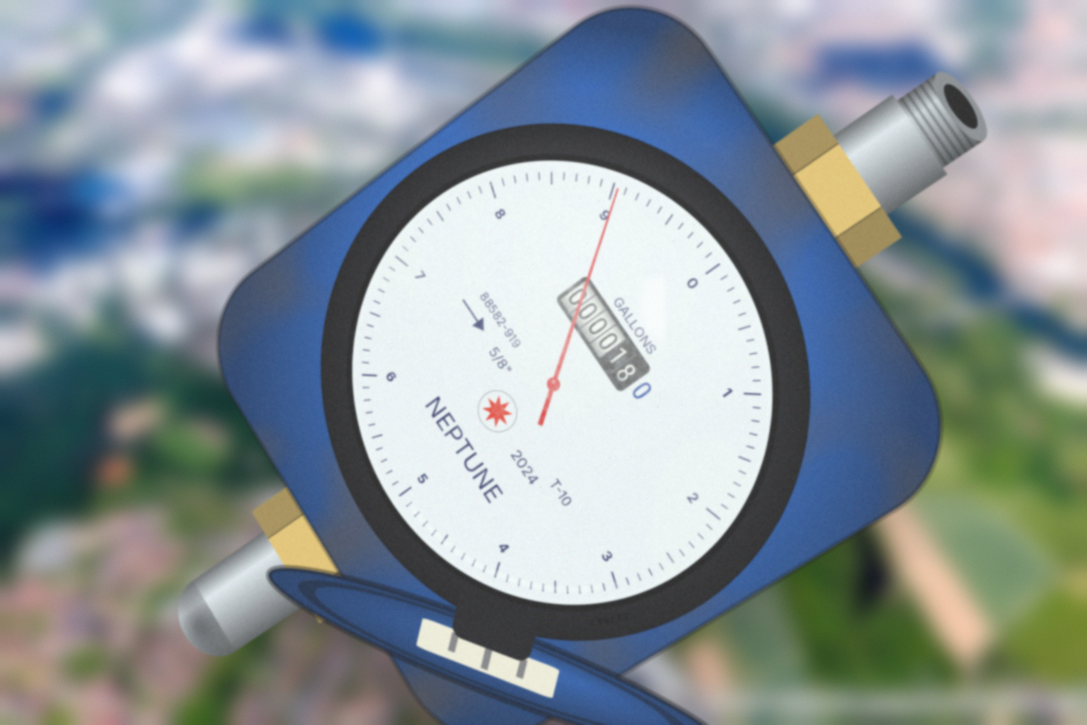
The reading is 179.0gal
